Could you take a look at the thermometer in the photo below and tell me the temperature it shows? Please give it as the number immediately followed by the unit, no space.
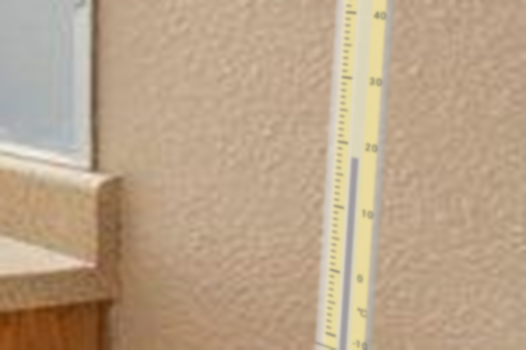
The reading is 18°C
